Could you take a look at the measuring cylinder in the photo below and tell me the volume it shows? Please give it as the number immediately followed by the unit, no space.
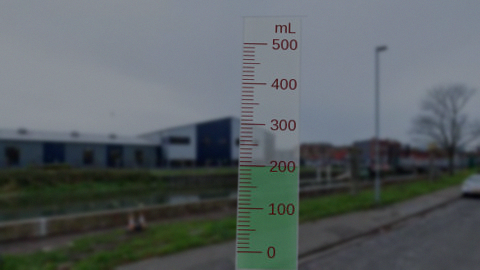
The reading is 200mL
